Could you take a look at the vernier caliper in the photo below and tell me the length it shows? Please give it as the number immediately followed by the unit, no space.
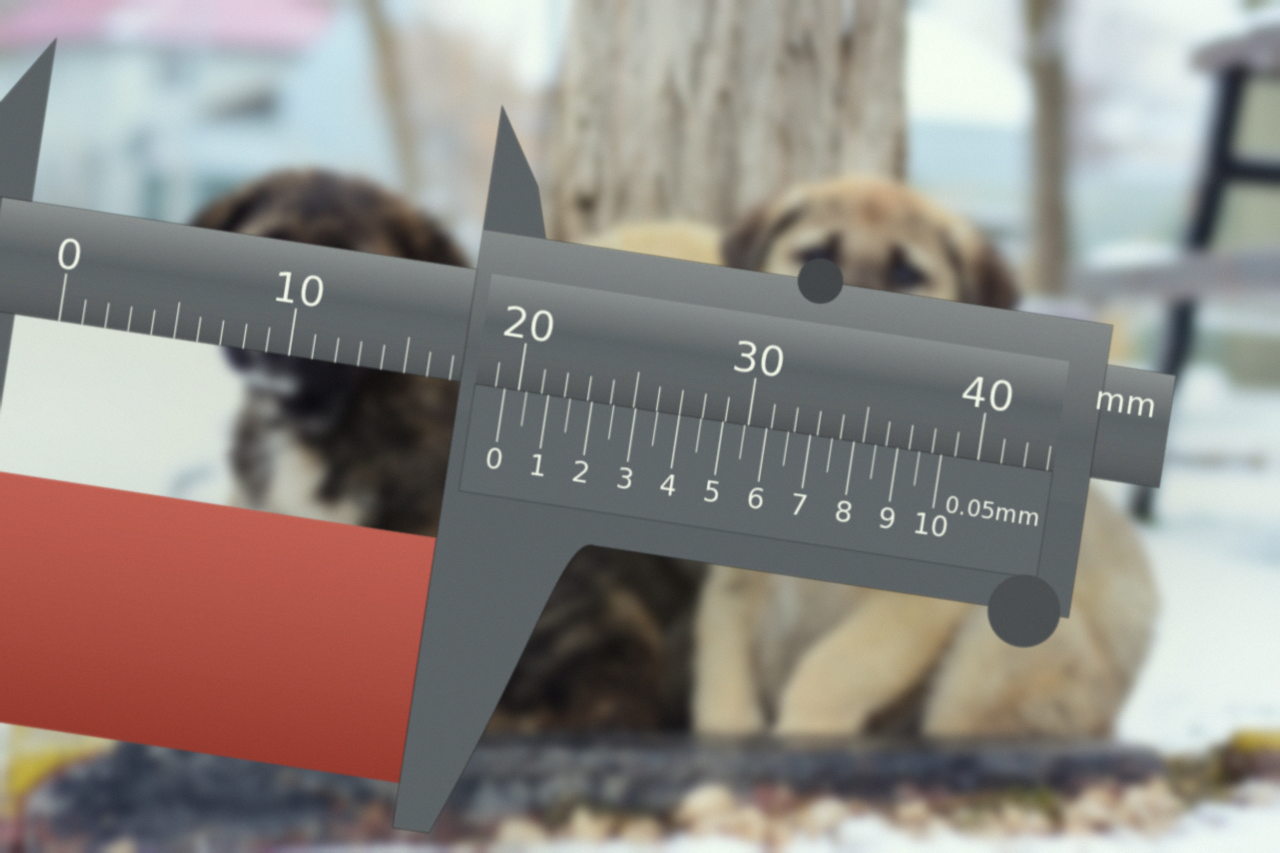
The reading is 19.4mm
